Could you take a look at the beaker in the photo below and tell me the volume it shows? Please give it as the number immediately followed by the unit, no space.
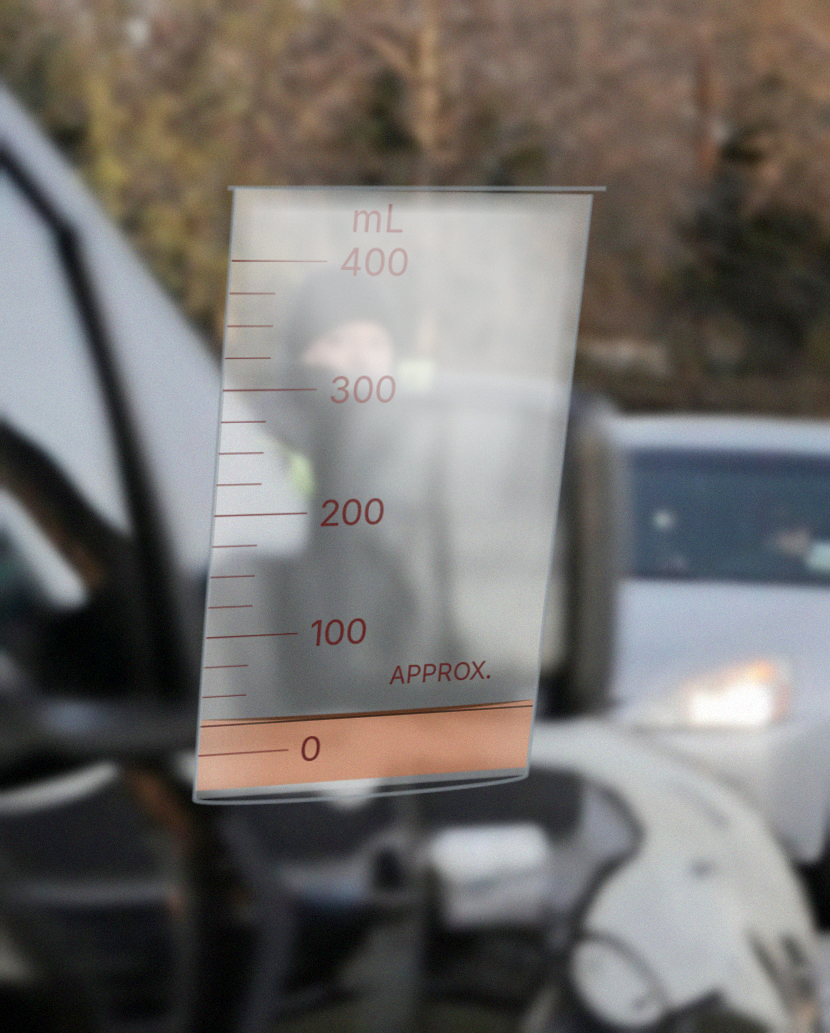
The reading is 25mL
